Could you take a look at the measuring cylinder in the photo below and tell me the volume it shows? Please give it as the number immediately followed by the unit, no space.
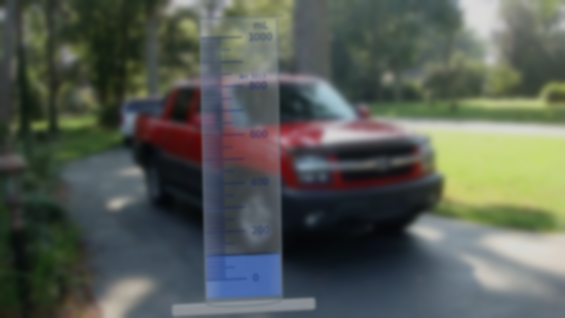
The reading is 100mL
